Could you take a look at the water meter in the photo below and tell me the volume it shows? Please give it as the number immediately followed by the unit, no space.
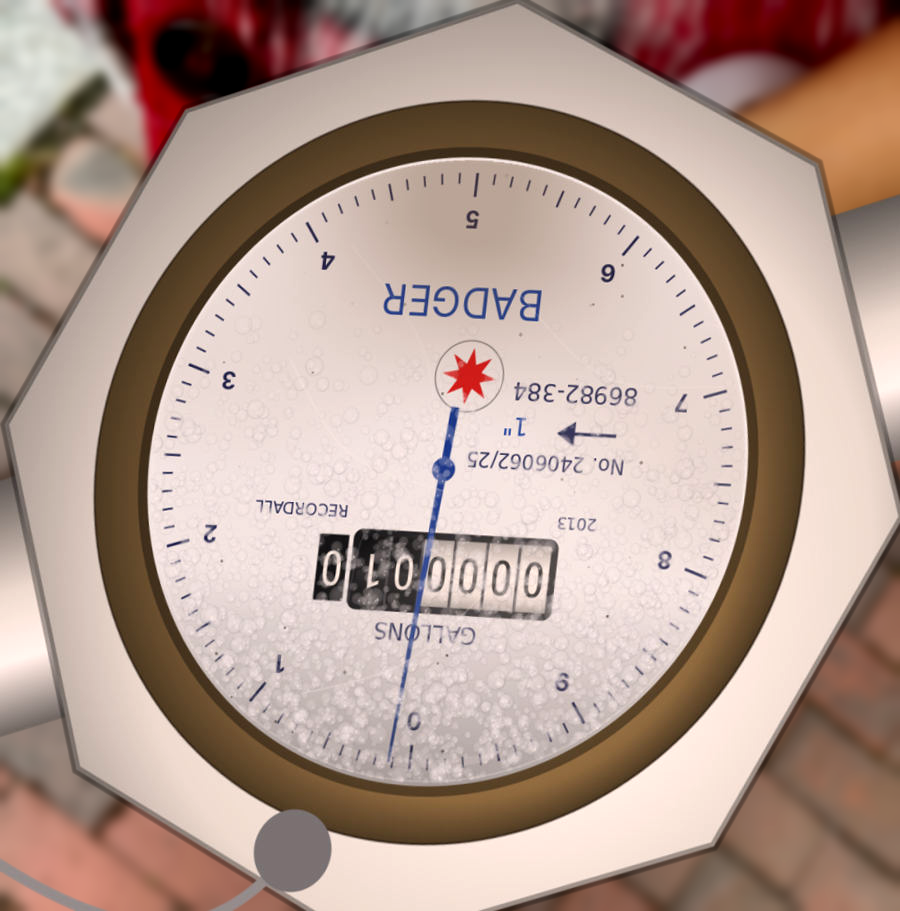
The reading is 10.1gal
